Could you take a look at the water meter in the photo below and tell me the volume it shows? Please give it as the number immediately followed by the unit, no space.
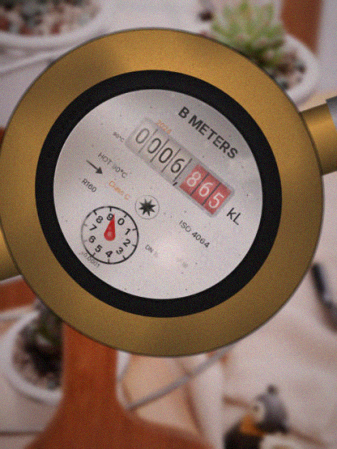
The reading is 6.8649kL
